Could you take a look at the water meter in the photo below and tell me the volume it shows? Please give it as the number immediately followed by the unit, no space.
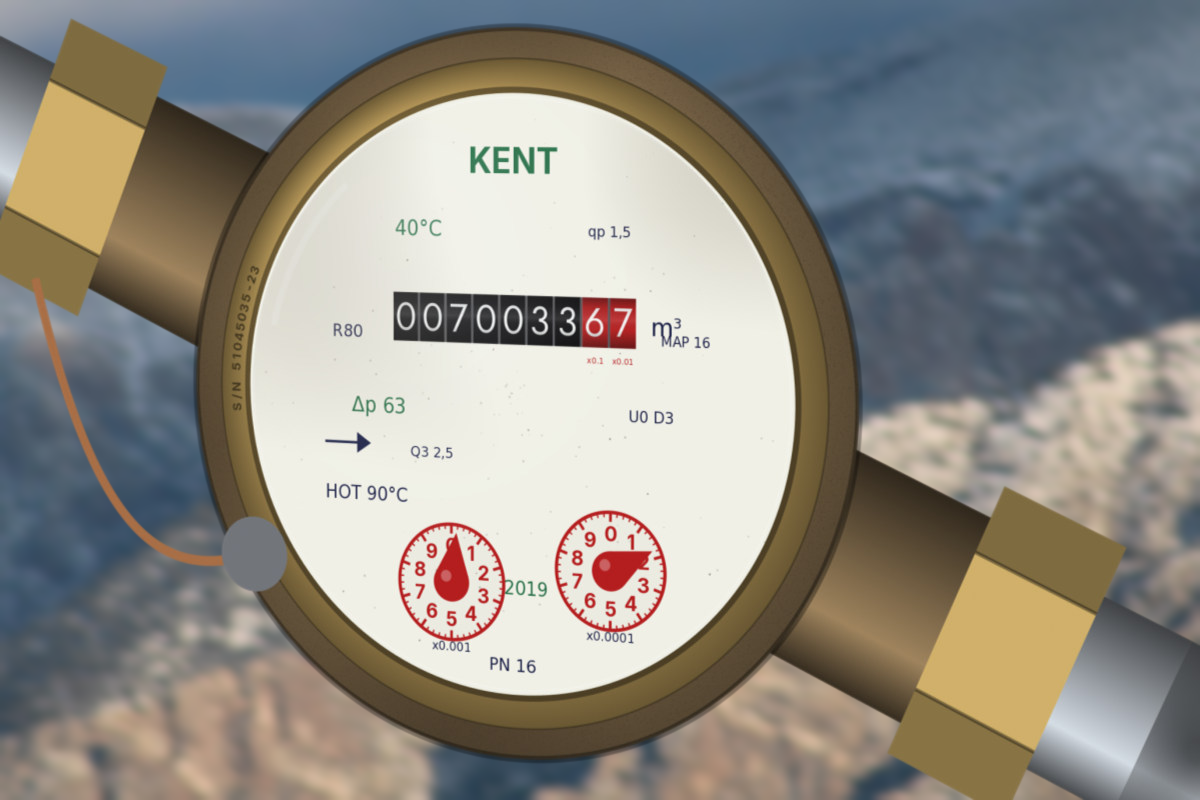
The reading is 70033.6701m³
